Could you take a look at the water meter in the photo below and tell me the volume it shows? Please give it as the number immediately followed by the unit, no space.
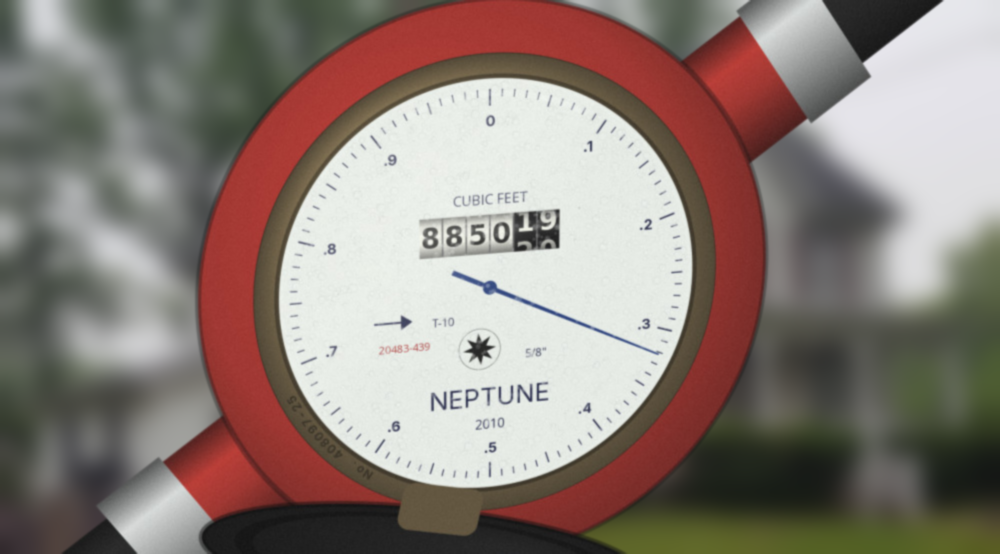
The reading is 885019.32ft³
